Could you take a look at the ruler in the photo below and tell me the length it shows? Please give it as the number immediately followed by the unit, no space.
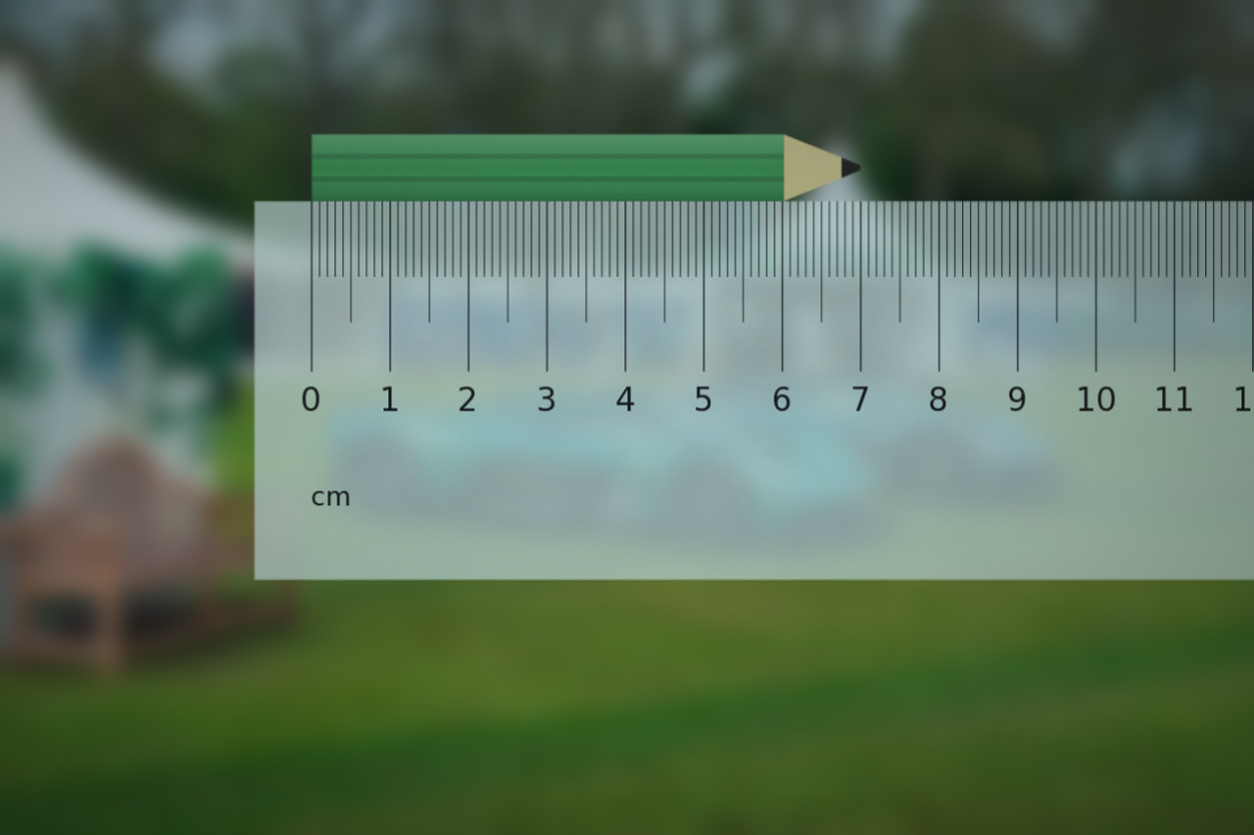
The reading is 7cm
